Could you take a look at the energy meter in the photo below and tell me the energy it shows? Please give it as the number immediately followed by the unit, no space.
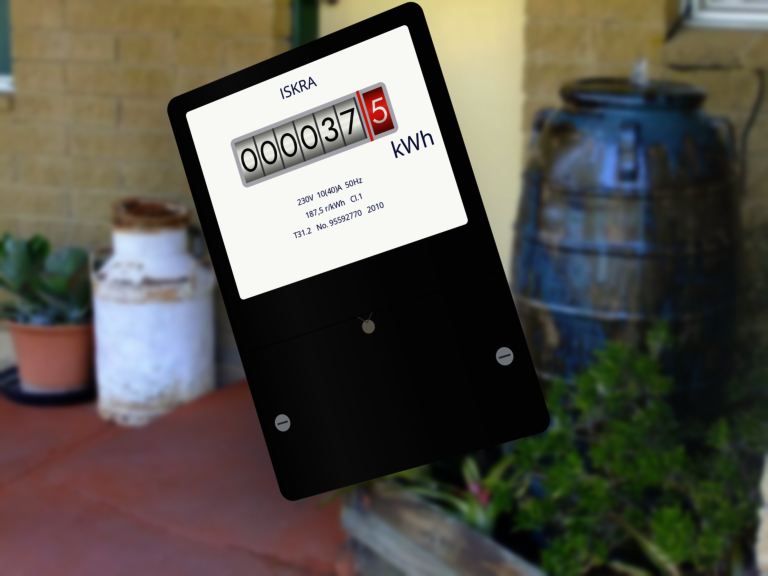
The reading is 37.5kWh
